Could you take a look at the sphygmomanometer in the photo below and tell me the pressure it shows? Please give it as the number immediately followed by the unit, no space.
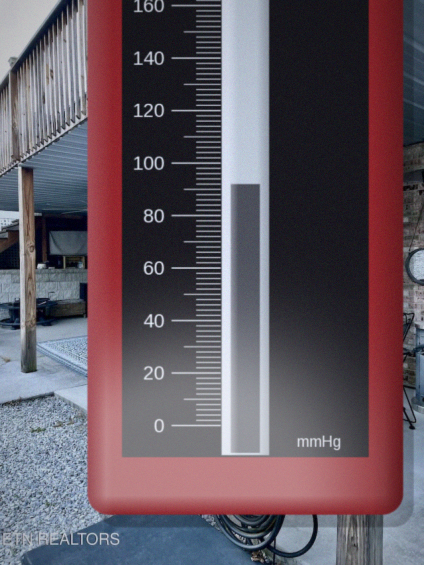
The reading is 92mmHg
